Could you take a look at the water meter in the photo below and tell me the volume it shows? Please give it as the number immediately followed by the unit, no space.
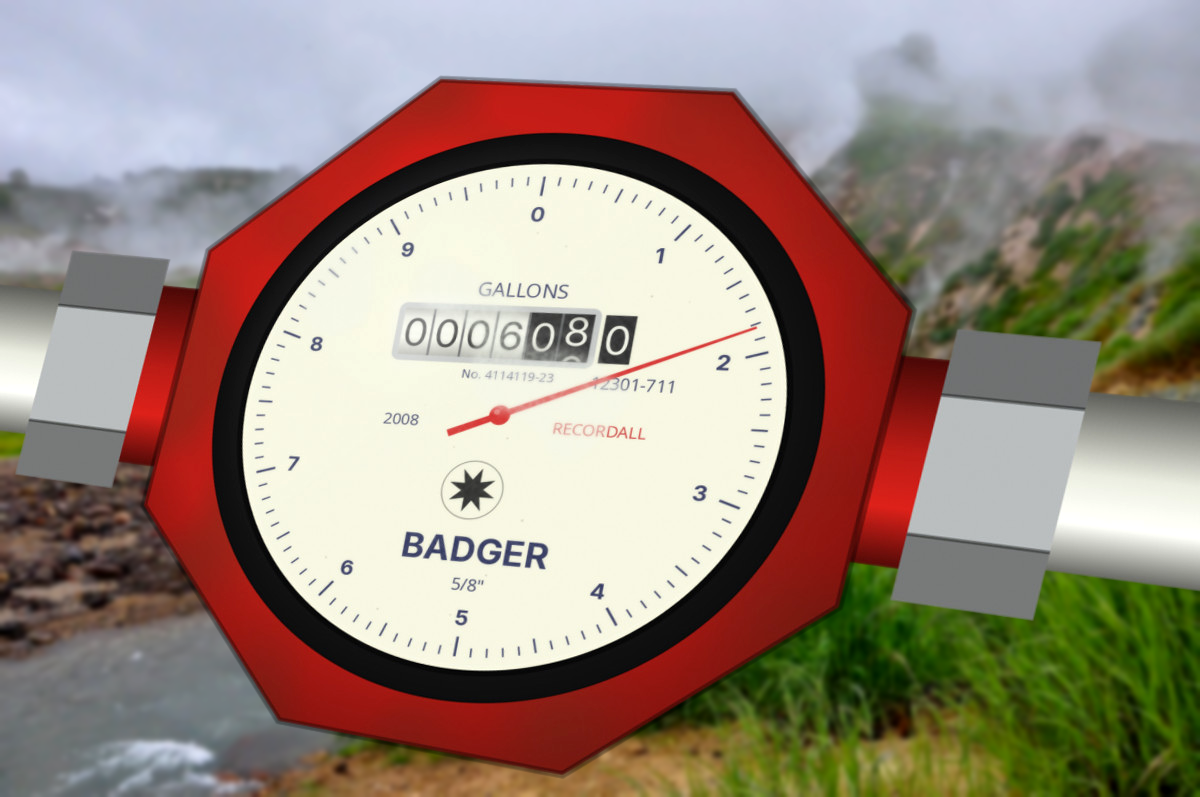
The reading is 6081.8gal
